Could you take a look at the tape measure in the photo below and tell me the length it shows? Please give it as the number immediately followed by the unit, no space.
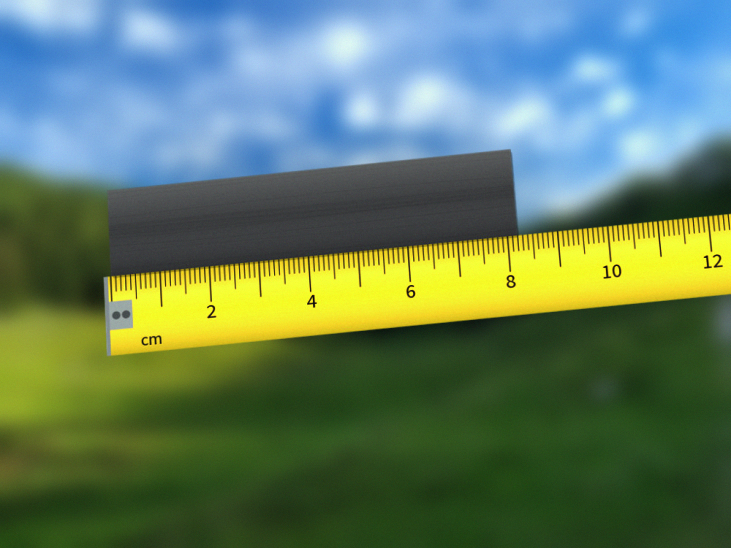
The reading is 8.2cm
